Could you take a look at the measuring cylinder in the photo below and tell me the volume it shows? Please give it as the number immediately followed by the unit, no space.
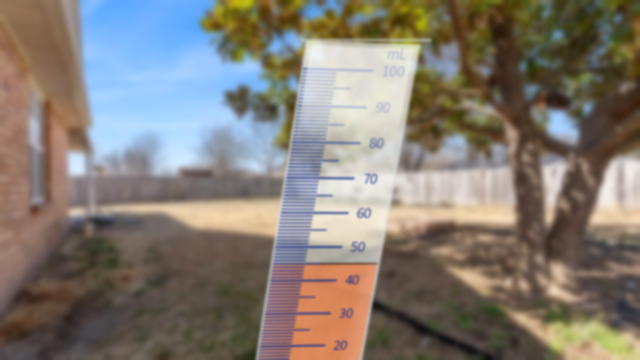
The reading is 45mL
